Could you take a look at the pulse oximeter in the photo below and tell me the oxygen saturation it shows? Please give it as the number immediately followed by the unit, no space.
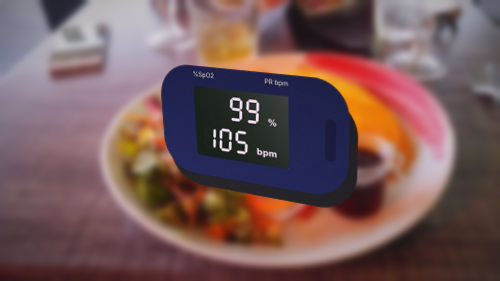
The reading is 99%
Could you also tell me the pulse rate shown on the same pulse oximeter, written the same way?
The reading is 105bpm
